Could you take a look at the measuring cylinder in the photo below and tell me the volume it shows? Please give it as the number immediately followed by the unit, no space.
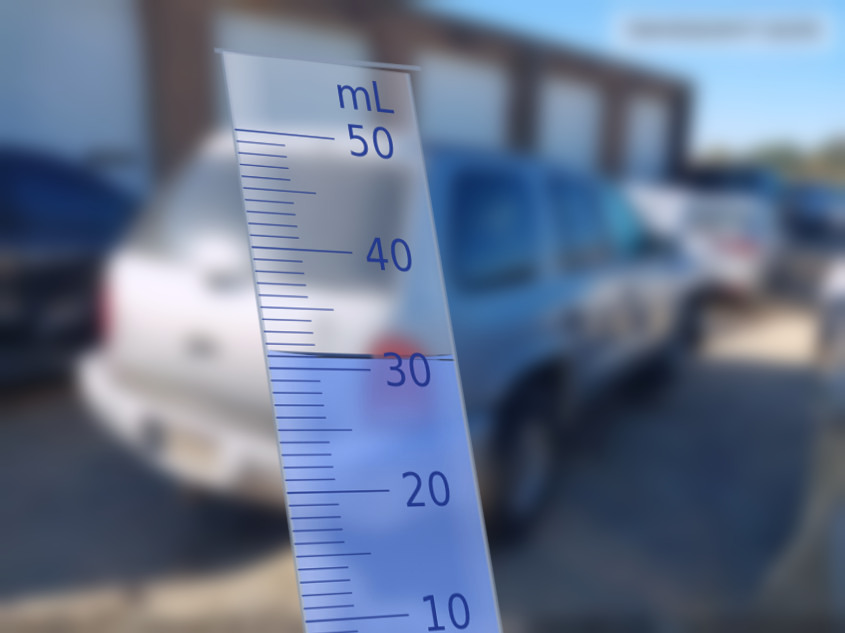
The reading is 31mL
